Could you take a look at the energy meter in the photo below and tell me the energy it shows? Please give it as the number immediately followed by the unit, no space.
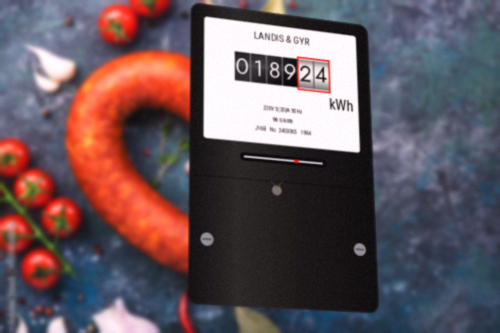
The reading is 189.24kWh
